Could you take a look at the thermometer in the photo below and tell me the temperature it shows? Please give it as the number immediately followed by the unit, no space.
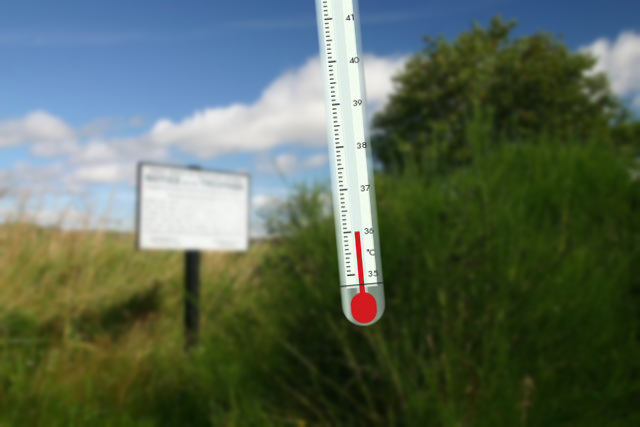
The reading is 36°C
